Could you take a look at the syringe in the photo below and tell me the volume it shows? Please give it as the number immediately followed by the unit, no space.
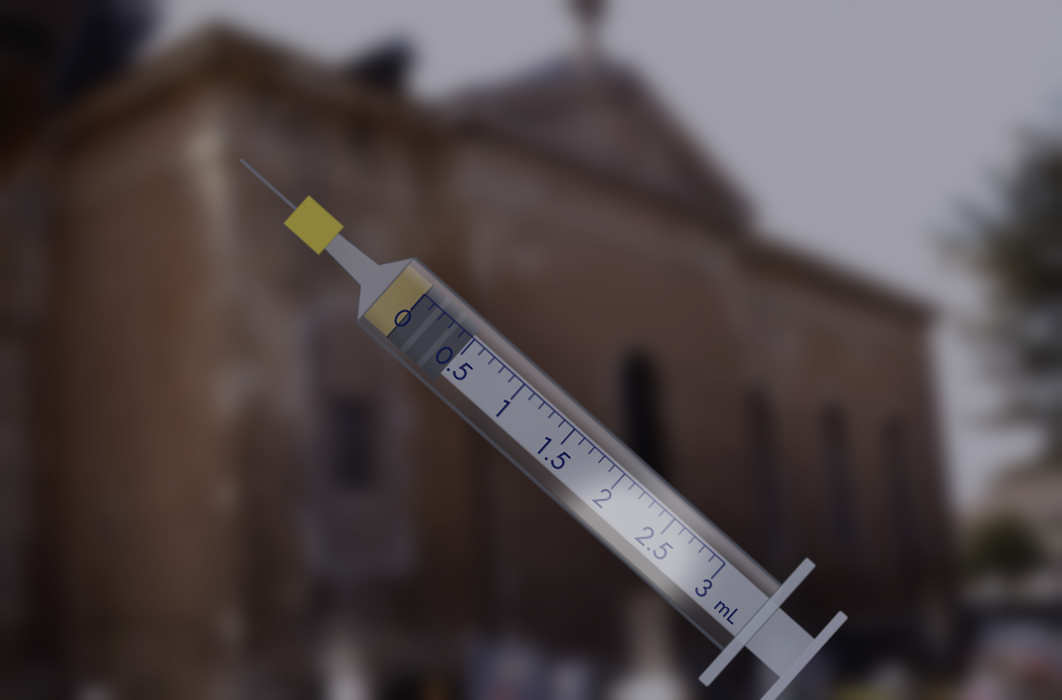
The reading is 0mL
